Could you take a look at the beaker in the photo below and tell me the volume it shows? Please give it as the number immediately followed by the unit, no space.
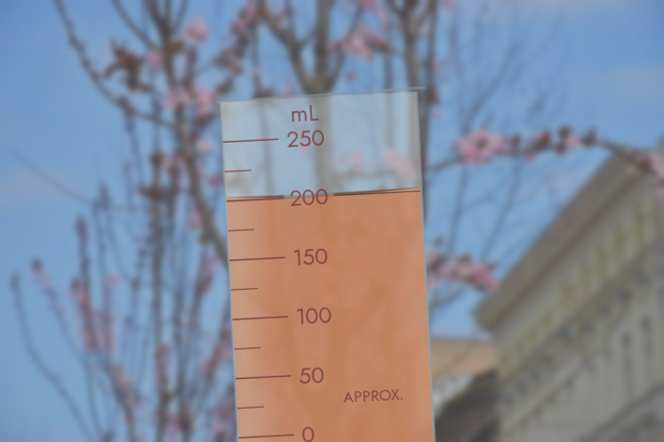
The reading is 200mL
